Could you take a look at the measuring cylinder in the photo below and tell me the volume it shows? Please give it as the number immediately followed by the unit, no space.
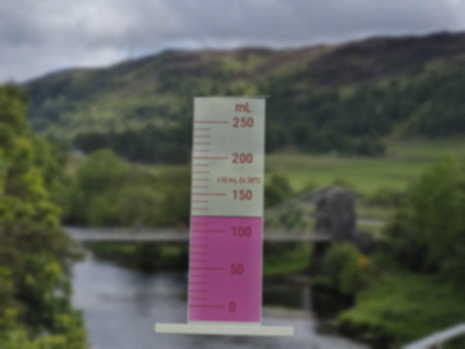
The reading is 120mL
